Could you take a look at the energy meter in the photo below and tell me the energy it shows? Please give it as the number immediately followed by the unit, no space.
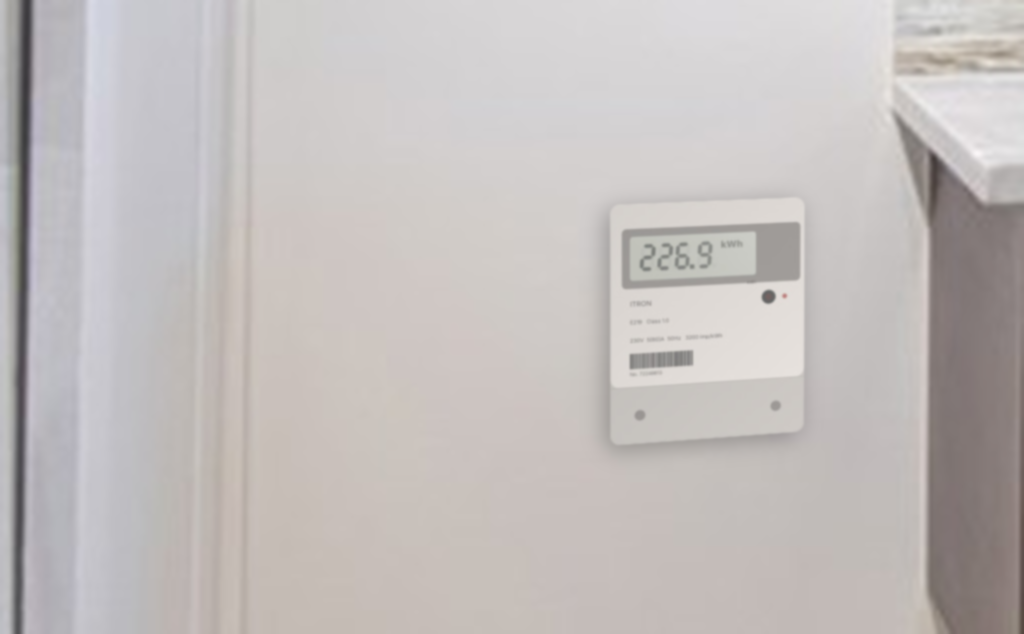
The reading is 226.9kWh
